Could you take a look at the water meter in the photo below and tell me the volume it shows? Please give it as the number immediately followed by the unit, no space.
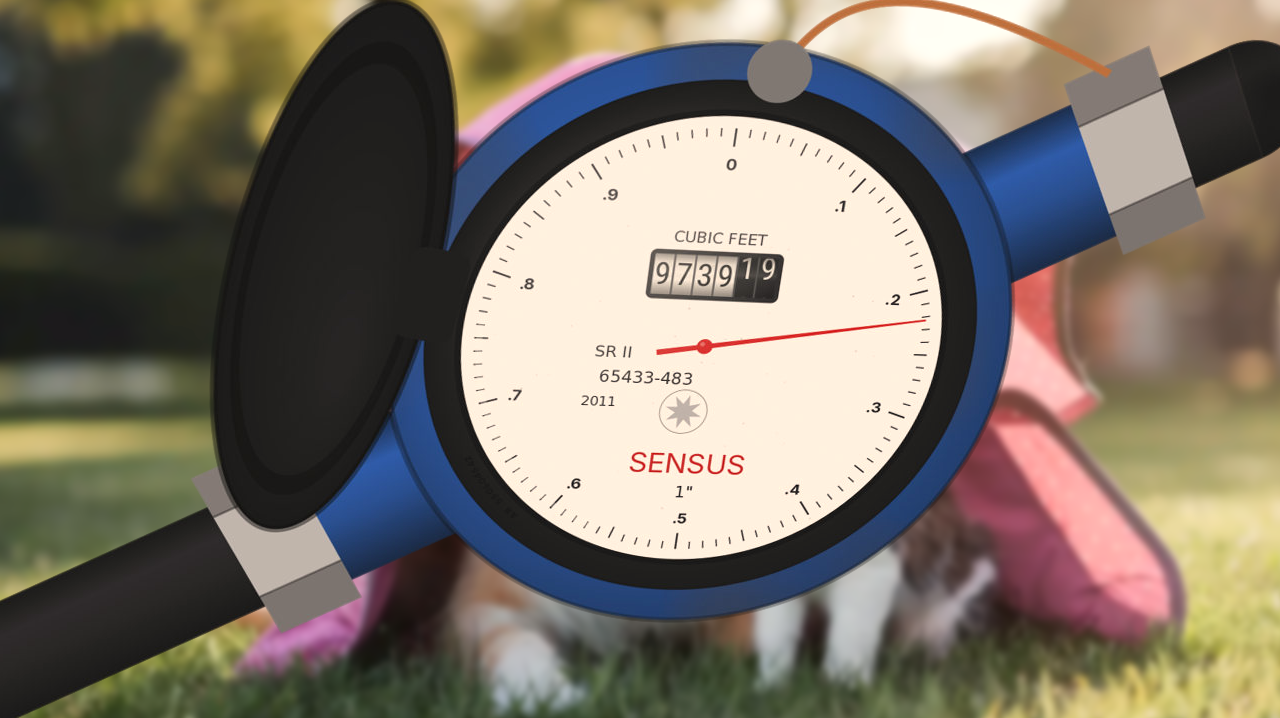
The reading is 973919.22ft³
